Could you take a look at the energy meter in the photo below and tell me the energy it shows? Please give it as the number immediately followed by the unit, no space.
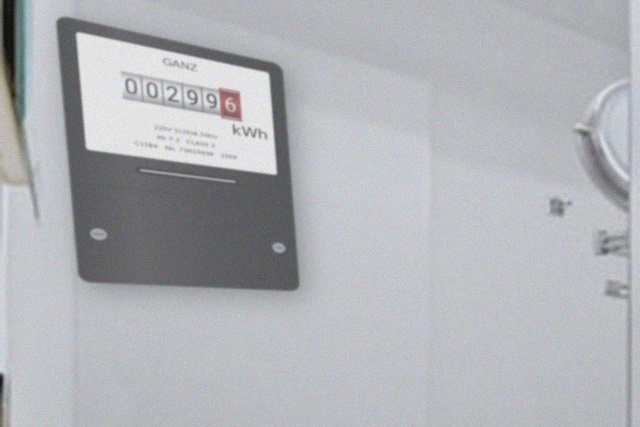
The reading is 299.6kWh
